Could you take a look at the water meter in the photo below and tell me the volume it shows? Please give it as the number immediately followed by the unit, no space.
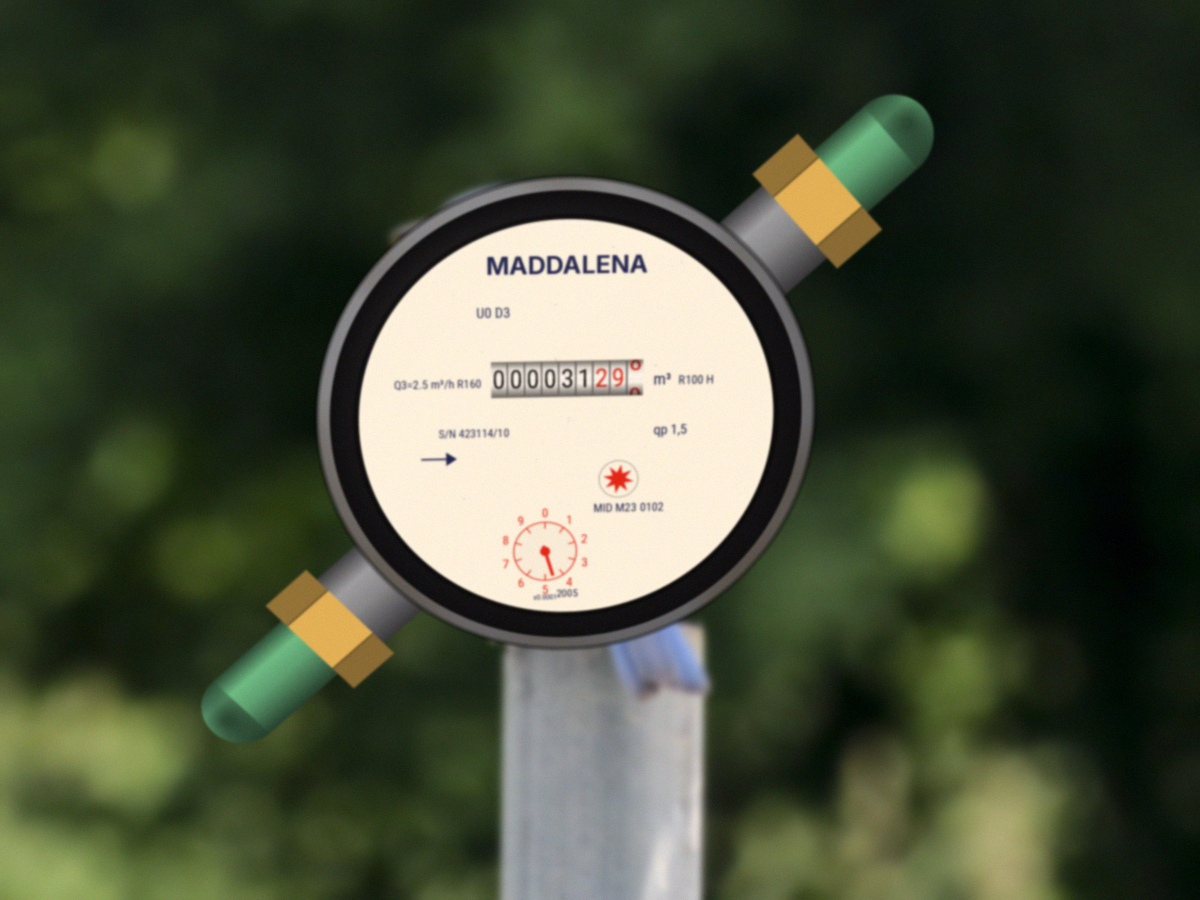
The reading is 31.2984m³
